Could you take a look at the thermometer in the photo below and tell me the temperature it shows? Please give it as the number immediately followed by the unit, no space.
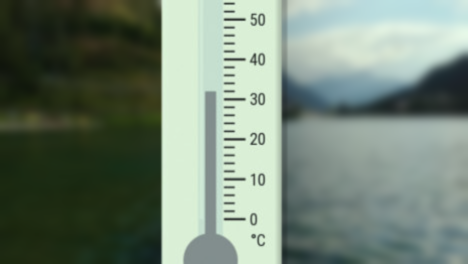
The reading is 32°C
